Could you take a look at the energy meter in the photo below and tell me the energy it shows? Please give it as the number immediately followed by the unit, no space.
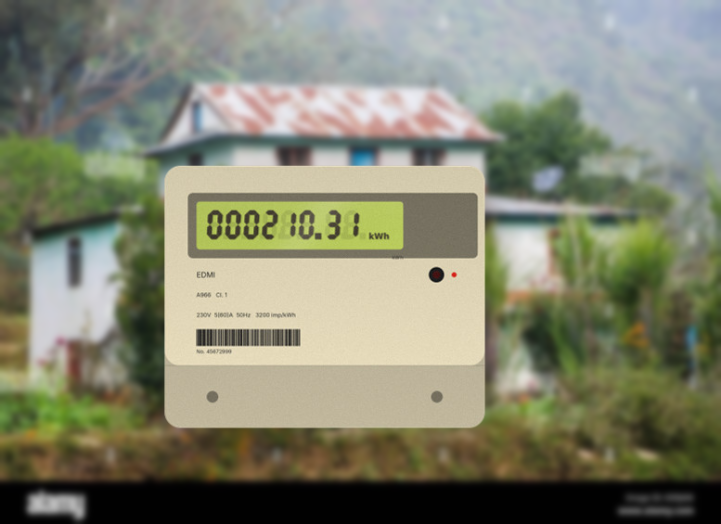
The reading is 210.31kWh
